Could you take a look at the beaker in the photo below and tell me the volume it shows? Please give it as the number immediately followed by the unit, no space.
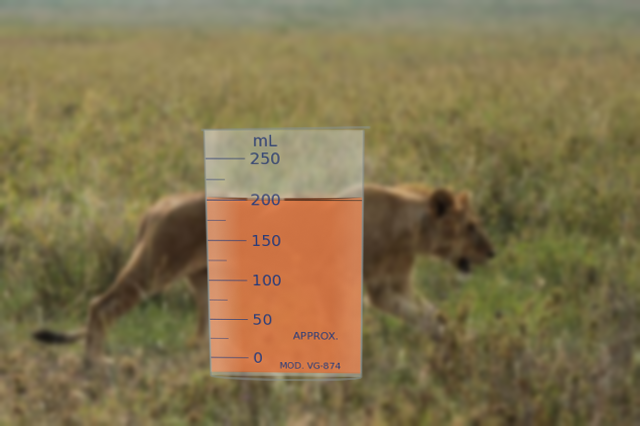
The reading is 200mL
